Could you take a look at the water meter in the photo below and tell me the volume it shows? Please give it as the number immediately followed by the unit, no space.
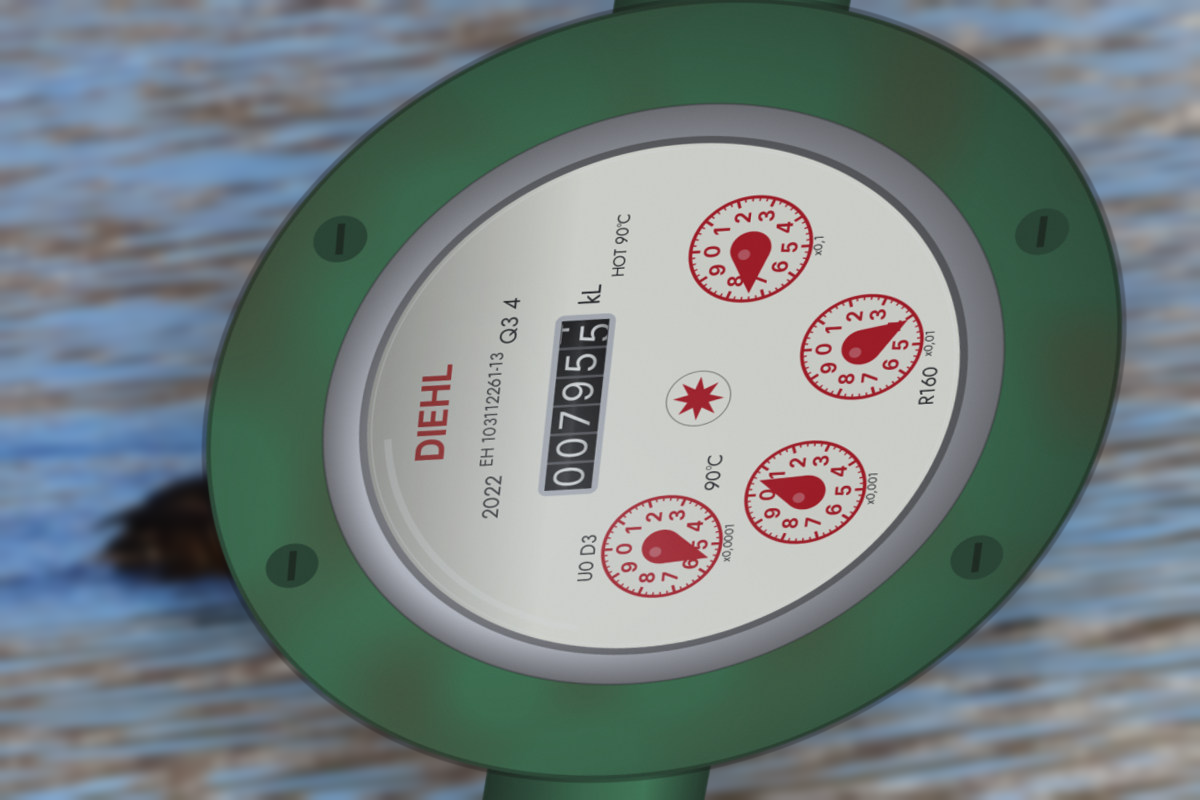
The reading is 7954.7405kL
